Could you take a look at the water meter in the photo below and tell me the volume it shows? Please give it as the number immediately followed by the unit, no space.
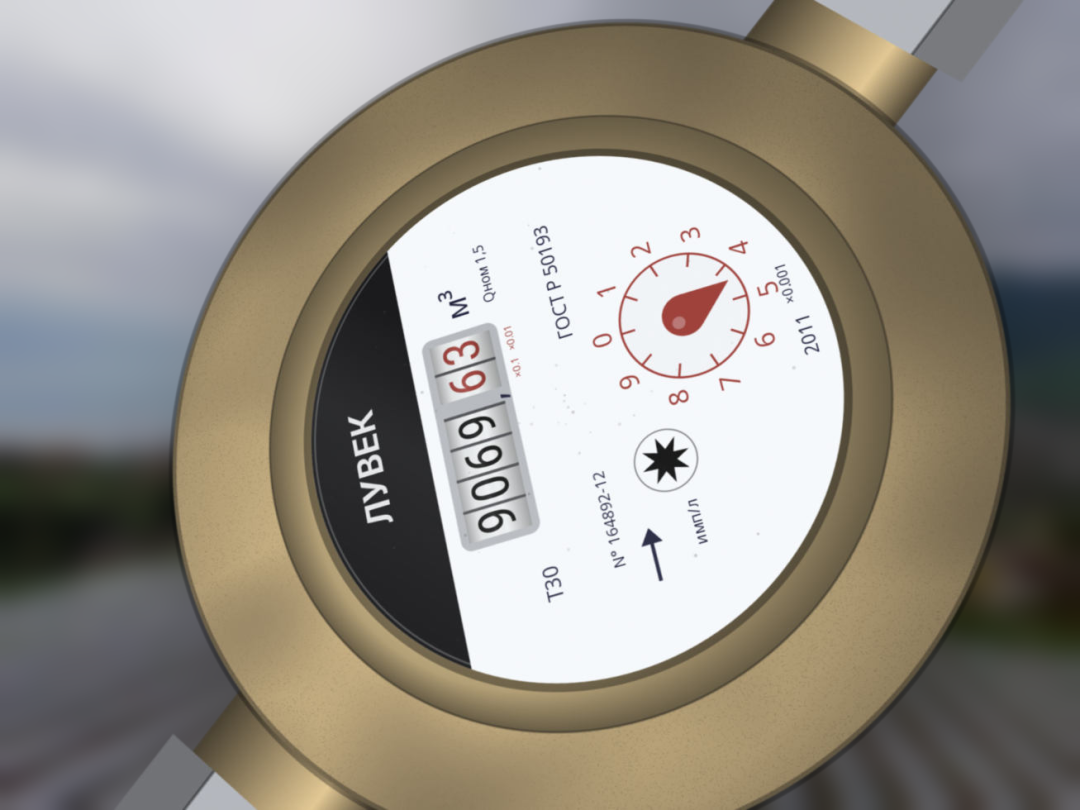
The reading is 9069.634m³
